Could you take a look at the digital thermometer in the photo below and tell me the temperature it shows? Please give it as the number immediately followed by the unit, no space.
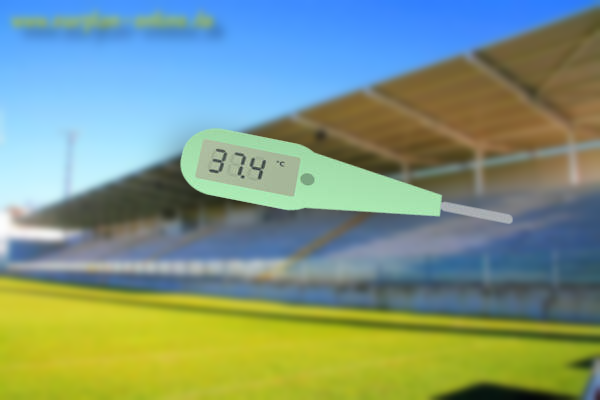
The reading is 37.4°C
